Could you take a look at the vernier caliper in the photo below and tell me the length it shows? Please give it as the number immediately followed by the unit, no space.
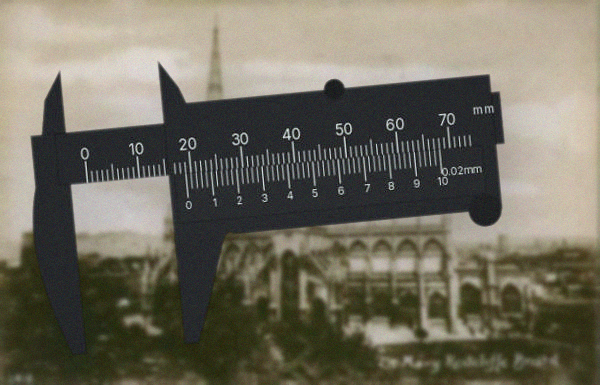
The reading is 19.0mm
